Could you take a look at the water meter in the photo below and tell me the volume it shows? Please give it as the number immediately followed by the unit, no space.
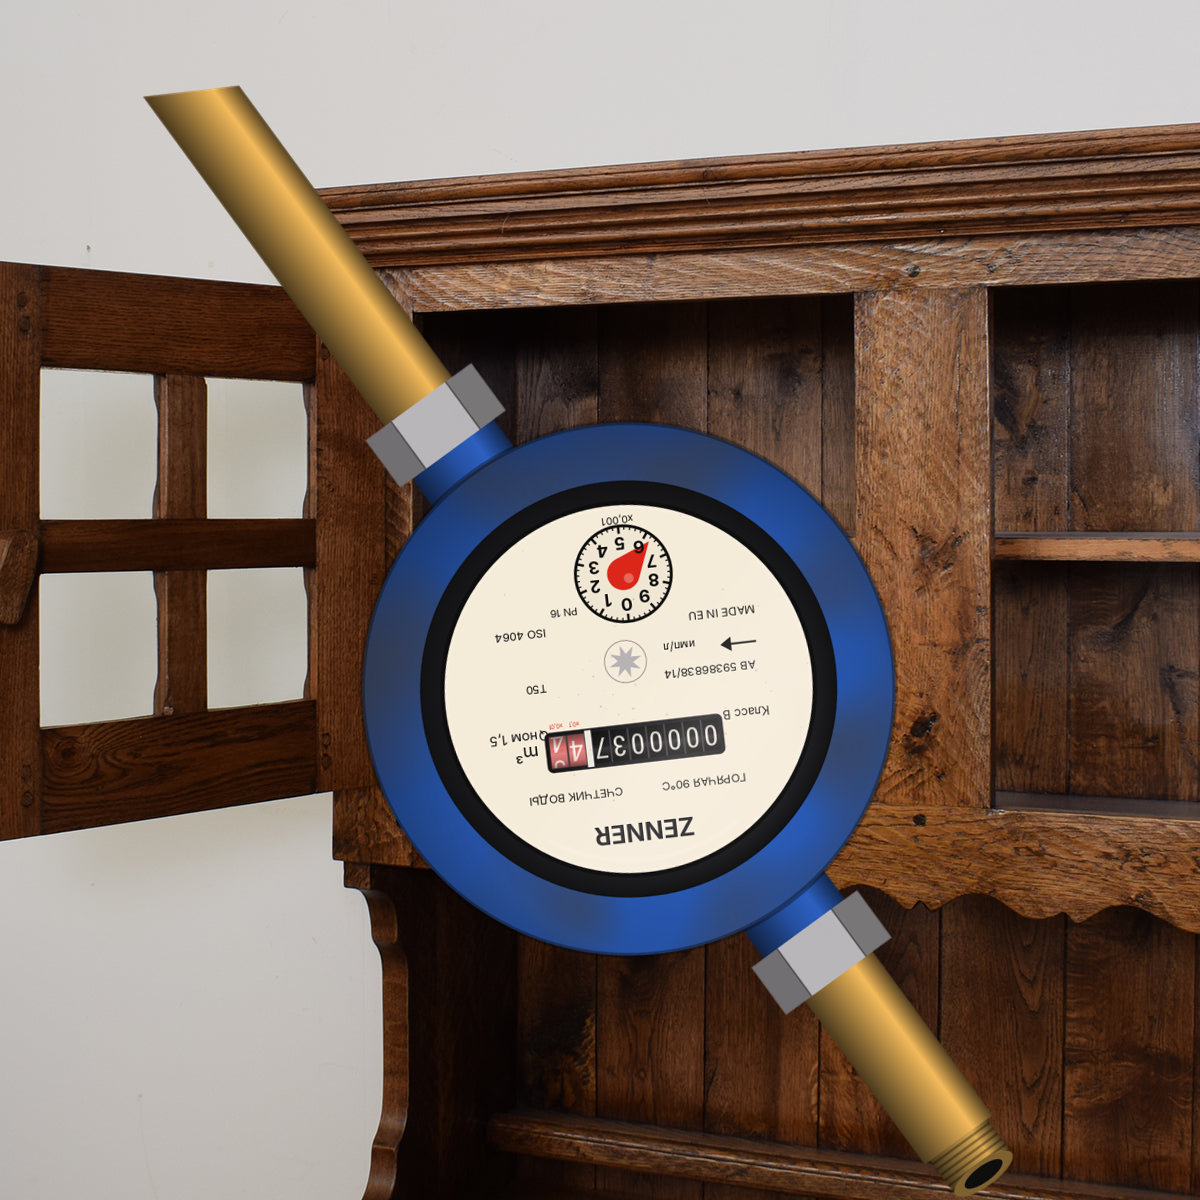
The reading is 37.436m³
